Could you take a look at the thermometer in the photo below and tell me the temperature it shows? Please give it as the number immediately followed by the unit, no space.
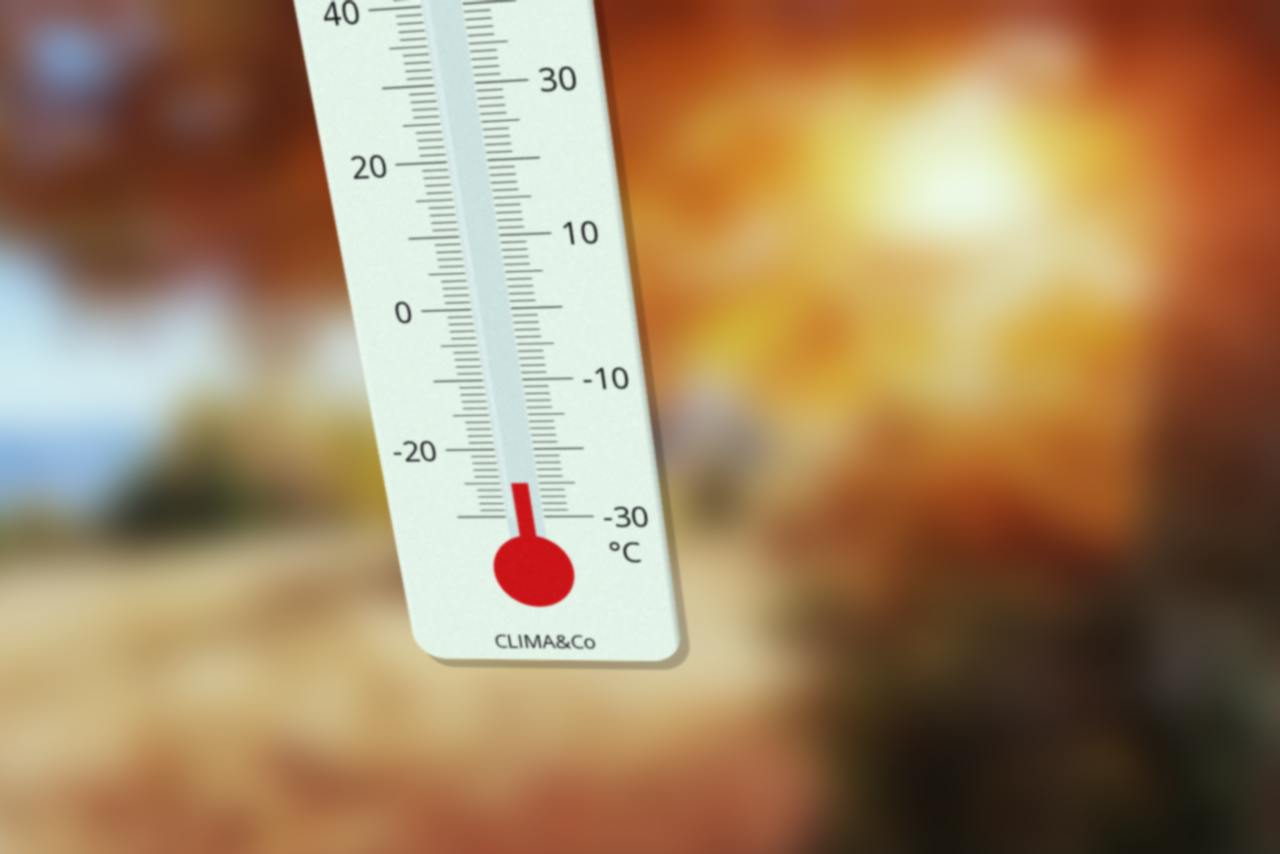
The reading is -25°C
